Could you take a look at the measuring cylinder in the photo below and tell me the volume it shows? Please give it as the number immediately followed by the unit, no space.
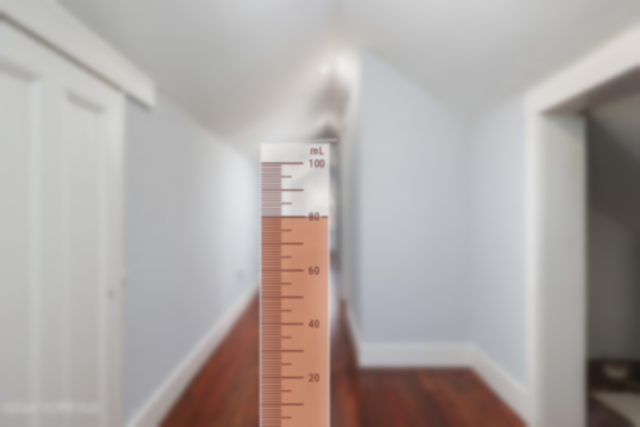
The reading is 80mL
